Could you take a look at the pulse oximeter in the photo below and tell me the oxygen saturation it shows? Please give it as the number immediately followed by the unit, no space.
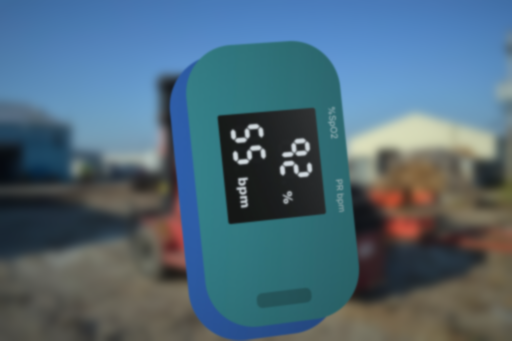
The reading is 92%
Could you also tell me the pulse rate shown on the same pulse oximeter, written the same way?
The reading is 55bpm
